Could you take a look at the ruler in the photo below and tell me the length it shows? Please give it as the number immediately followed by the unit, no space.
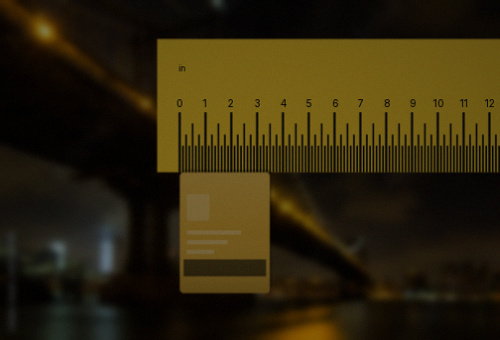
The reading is 3.5in
